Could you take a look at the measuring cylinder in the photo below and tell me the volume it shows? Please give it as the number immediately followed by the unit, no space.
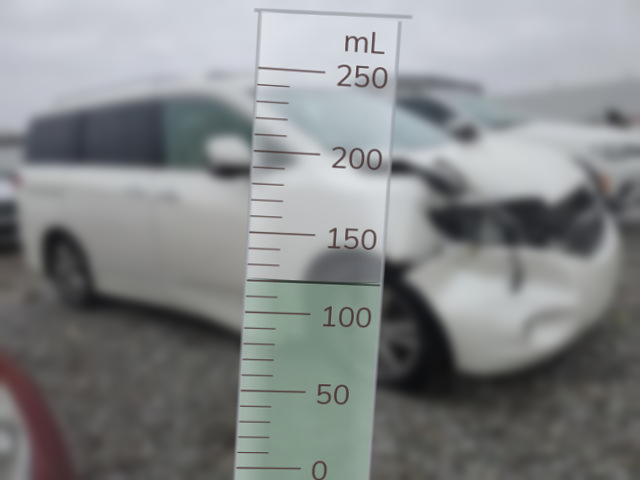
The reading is 120mL
